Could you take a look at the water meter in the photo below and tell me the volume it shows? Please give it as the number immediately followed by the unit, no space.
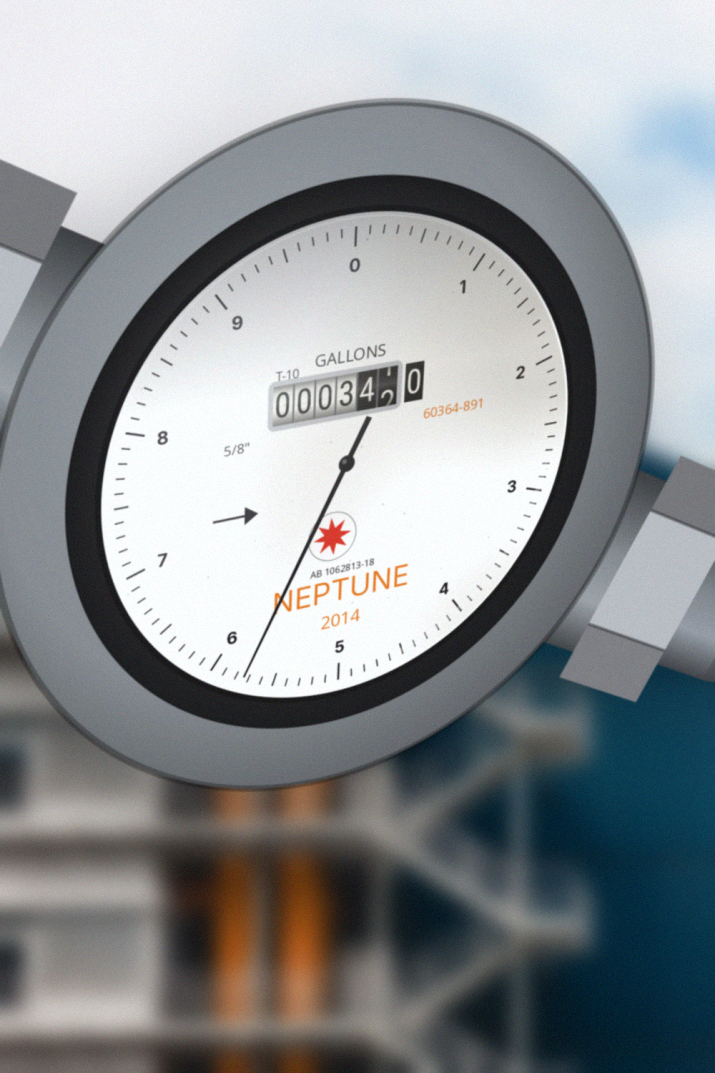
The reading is 3415.7gal
